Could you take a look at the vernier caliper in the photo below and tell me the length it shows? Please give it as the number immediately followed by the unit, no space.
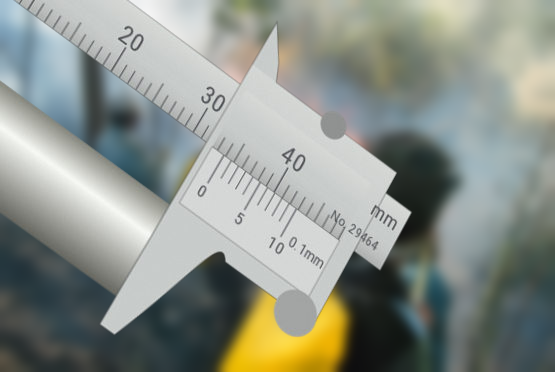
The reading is 33.8mm
